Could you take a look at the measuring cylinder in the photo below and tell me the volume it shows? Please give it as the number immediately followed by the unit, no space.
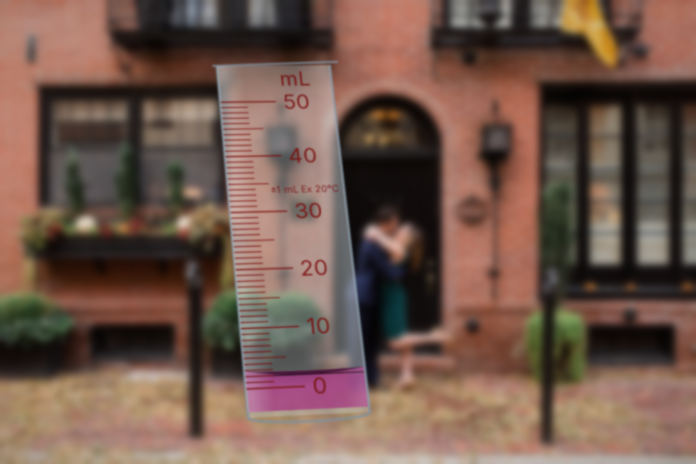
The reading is 2mL
